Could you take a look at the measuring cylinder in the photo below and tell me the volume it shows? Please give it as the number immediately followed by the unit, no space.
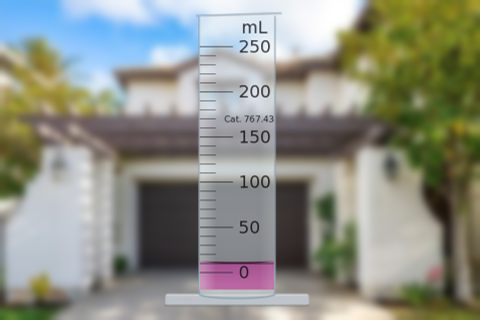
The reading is 10mL
